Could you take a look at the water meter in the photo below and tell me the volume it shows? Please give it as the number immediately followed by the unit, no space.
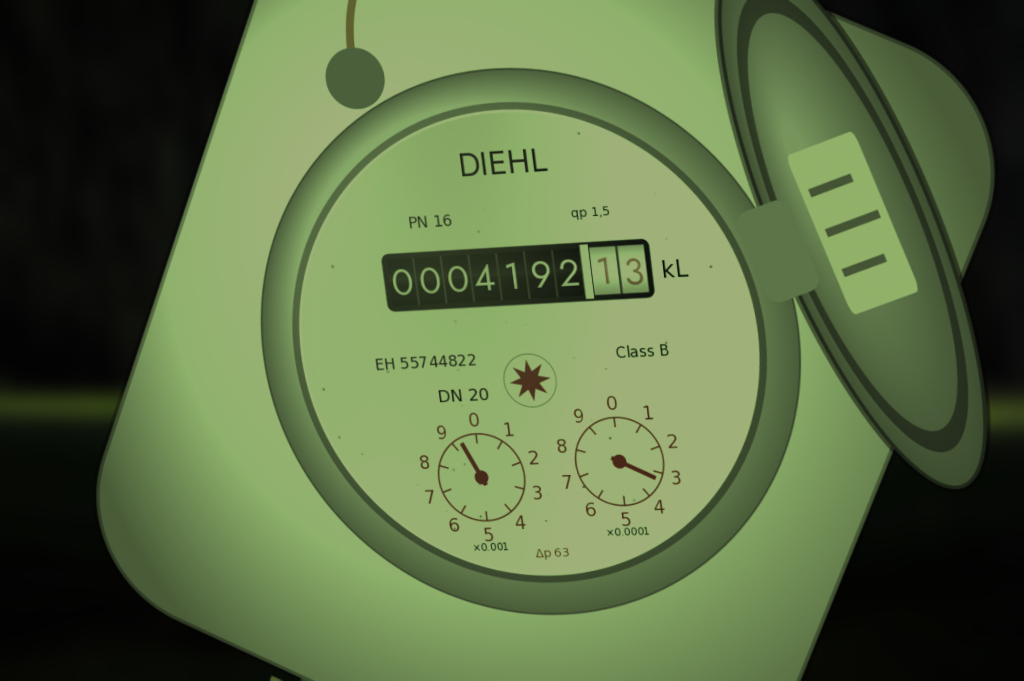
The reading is 4192.1293kL
